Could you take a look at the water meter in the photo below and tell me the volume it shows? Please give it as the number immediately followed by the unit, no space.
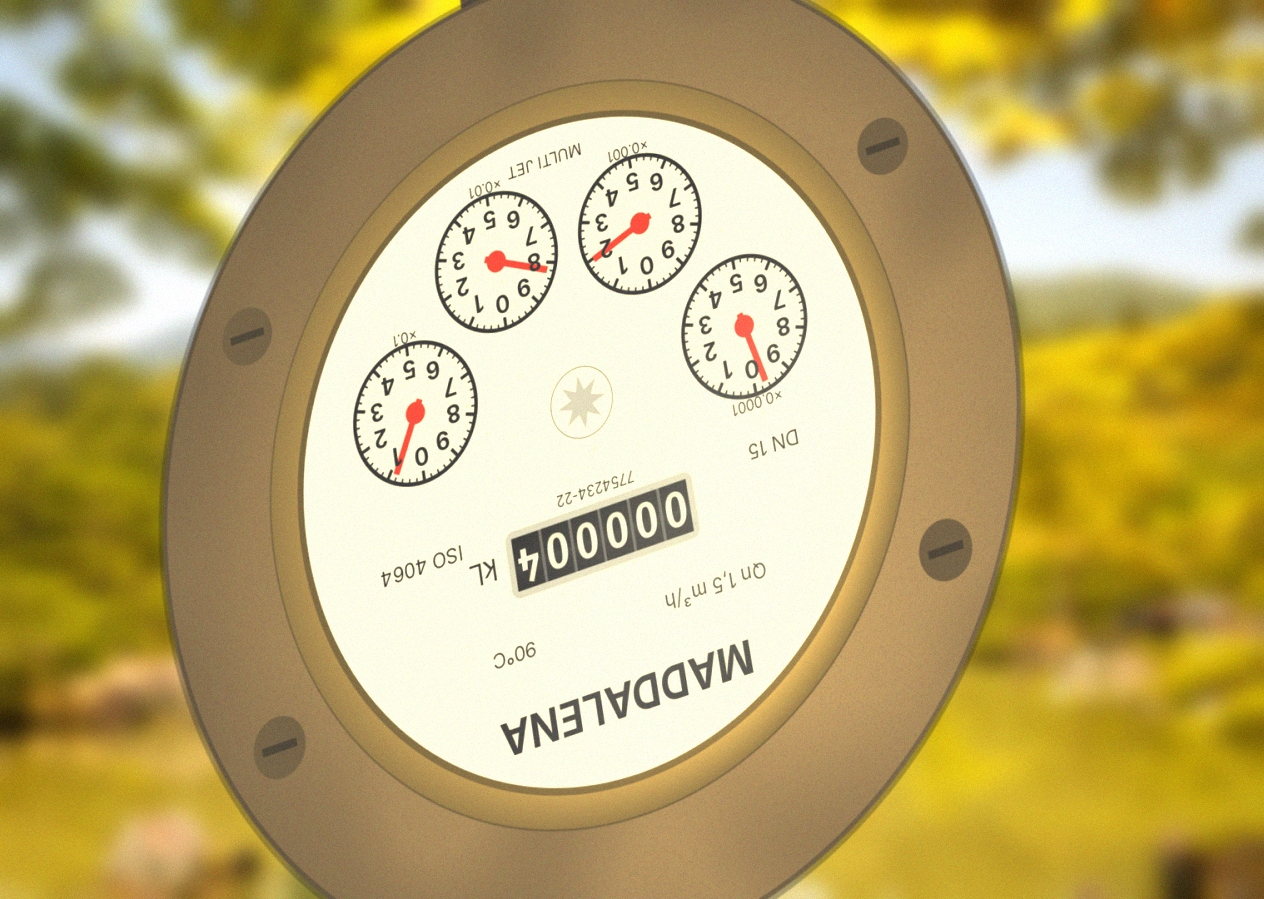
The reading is 4.0819kL
